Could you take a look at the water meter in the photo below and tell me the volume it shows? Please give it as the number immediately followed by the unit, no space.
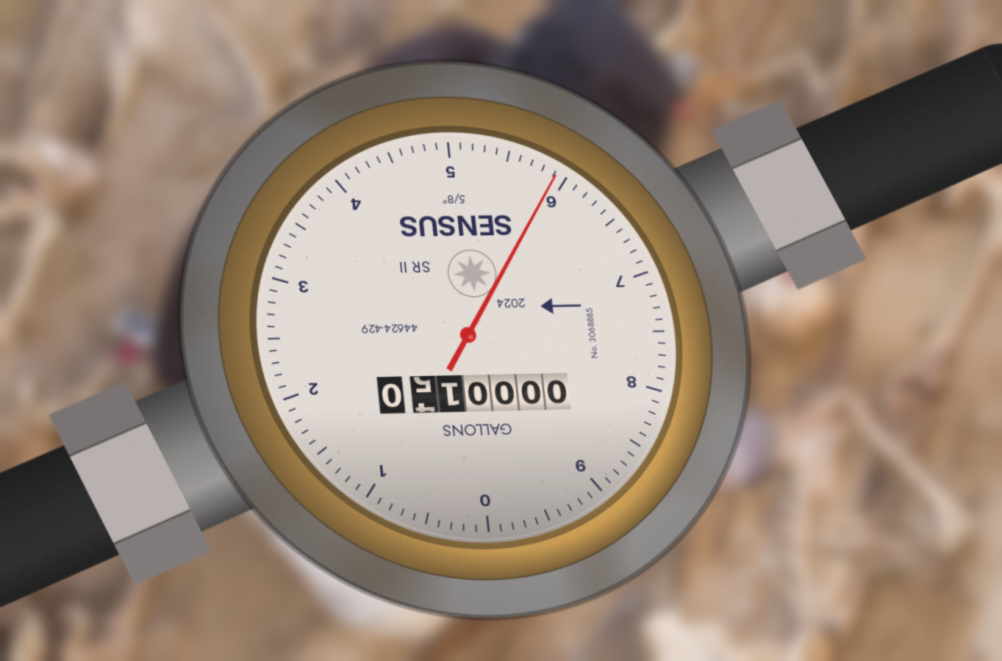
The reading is 145.9gal
